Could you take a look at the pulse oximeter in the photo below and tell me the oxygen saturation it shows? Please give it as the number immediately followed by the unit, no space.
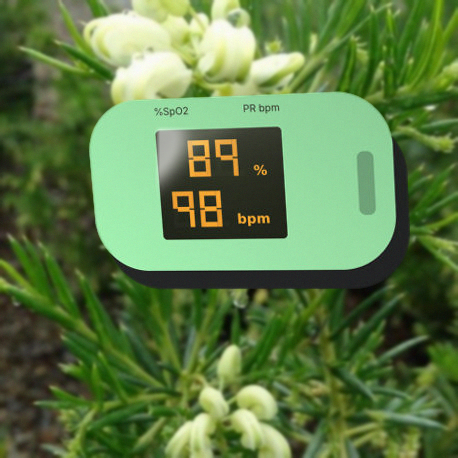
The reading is 89%
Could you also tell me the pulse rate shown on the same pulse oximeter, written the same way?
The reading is 98bpm
